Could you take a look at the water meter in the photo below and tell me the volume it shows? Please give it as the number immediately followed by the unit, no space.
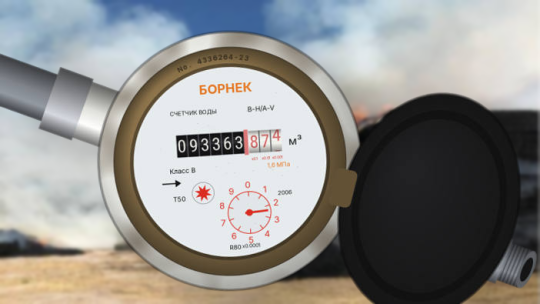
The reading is 93363.8742m³
